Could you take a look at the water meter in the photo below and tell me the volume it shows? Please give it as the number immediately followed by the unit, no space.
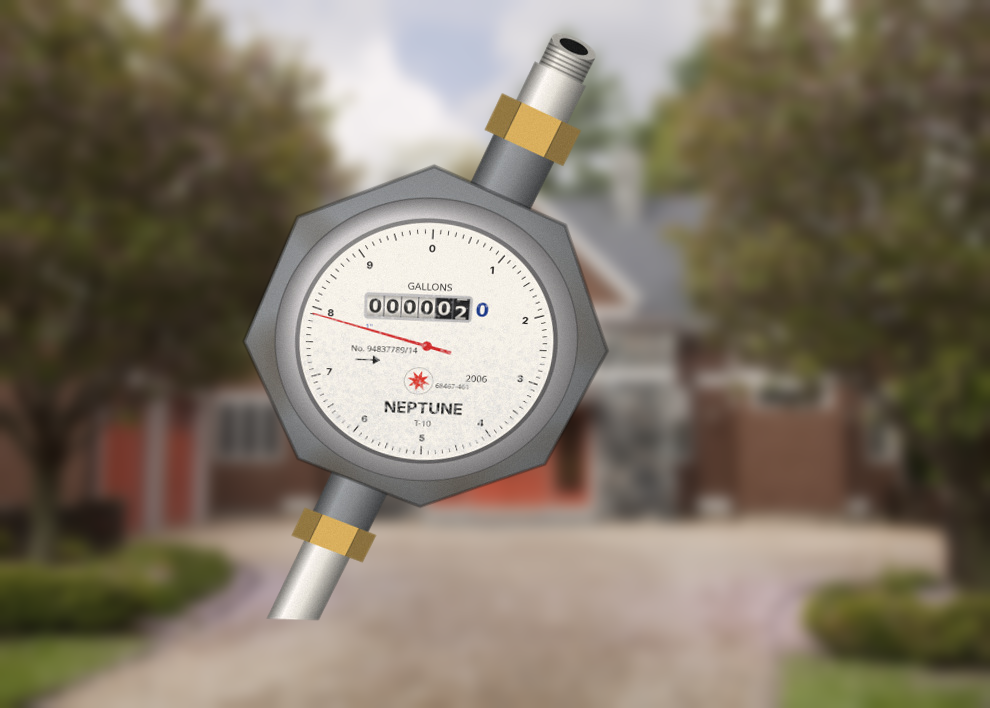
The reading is 17.9gal
